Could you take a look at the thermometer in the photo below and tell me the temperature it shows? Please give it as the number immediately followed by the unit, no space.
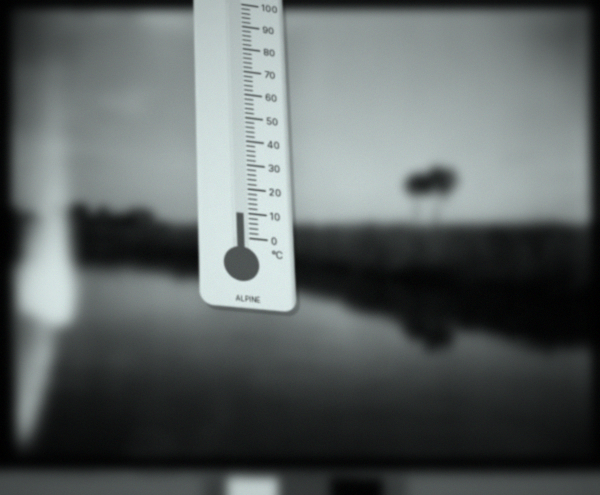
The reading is 10°C
